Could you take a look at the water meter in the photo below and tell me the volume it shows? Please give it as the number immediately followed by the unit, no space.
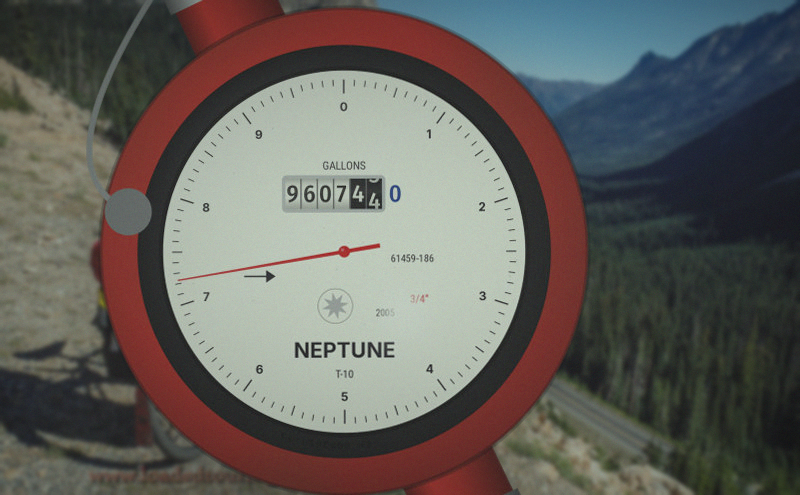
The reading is 9607437.2gal
